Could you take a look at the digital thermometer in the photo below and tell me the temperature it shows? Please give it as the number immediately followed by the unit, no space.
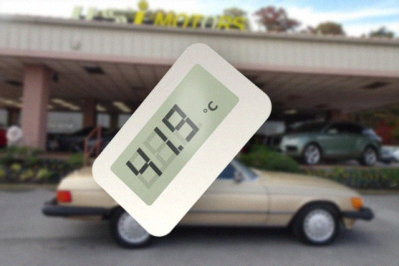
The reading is 41.9°C
